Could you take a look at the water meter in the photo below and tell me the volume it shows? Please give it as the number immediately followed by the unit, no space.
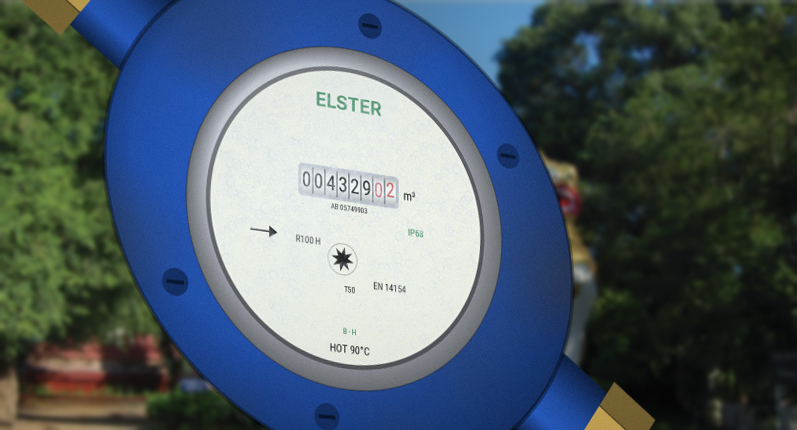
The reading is 4329.02m³
